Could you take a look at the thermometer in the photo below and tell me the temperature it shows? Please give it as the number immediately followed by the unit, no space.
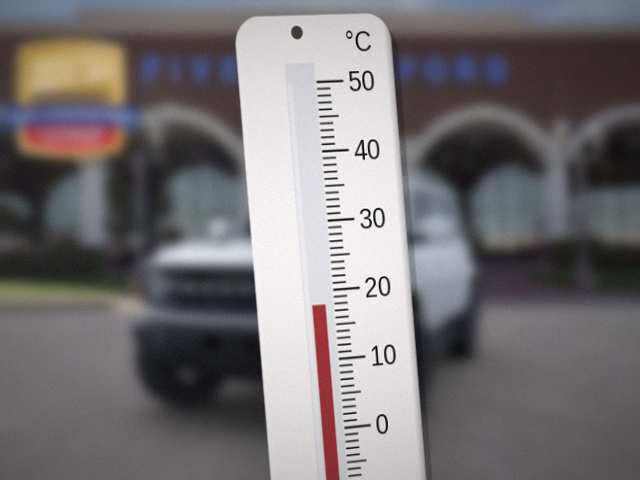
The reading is 18°C
